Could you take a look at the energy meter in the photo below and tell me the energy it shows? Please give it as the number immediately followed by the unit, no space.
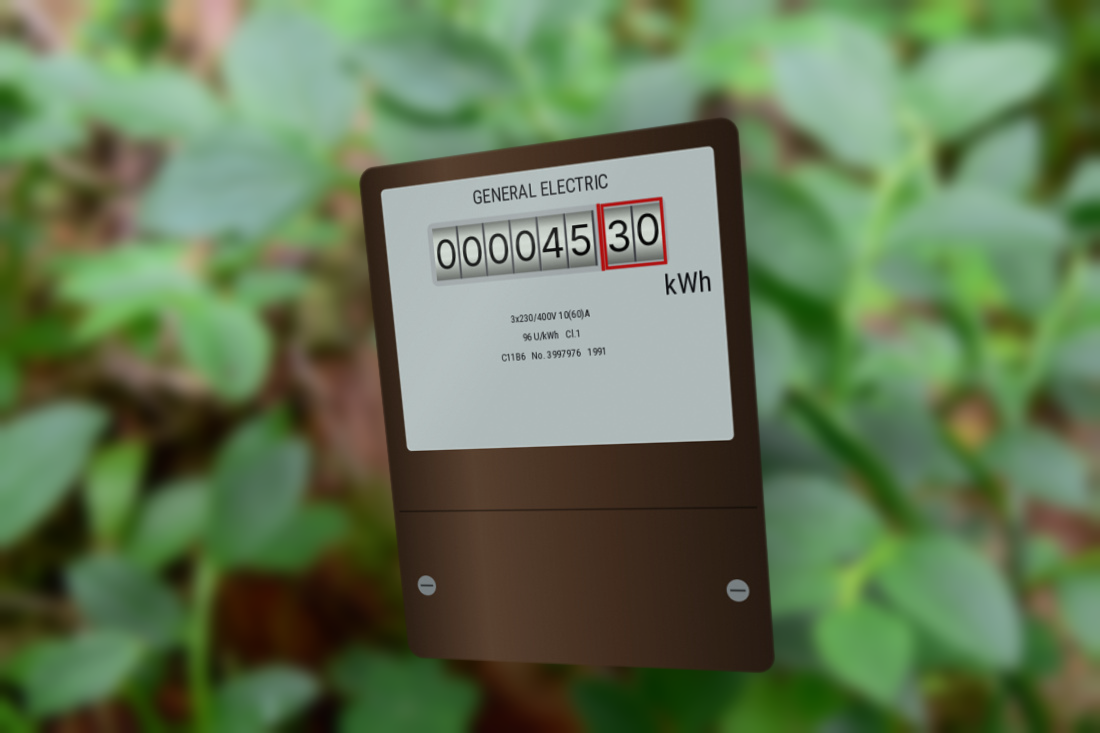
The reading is 45.30kWh
